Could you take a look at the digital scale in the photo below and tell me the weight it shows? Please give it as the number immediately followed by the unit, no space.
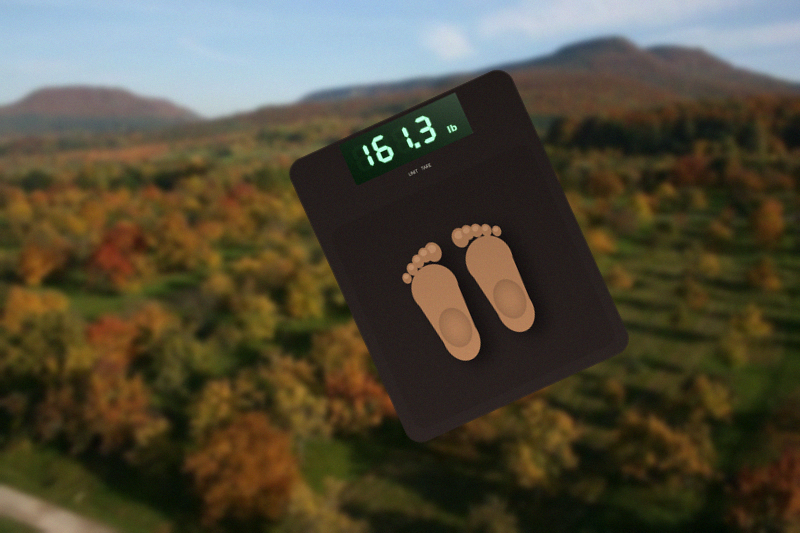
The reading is 161.3lb
